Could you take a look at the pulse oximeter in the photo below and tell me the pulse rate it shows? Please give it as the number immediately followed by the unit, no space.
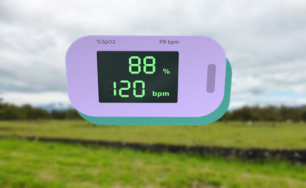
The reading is 120bpm
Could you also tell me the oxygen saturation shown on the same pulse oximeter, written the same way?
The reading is 88%
